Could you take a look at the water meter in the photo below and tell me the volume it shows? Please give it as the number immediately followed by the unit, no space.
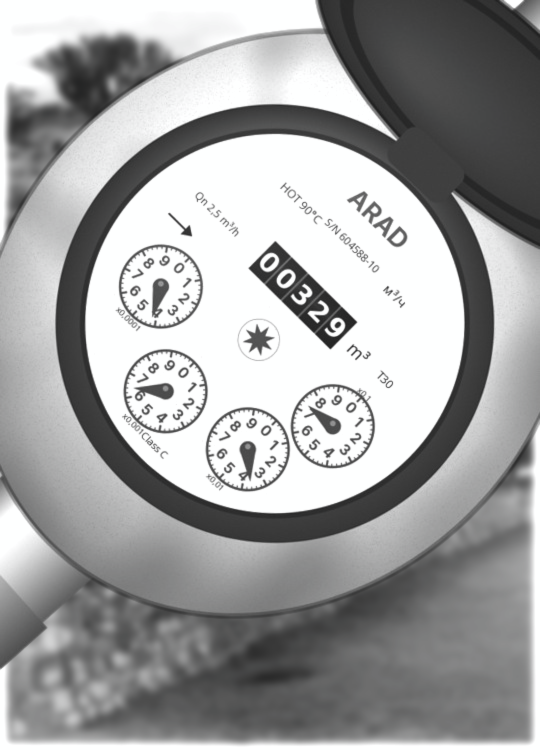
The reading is 329.7364m³
